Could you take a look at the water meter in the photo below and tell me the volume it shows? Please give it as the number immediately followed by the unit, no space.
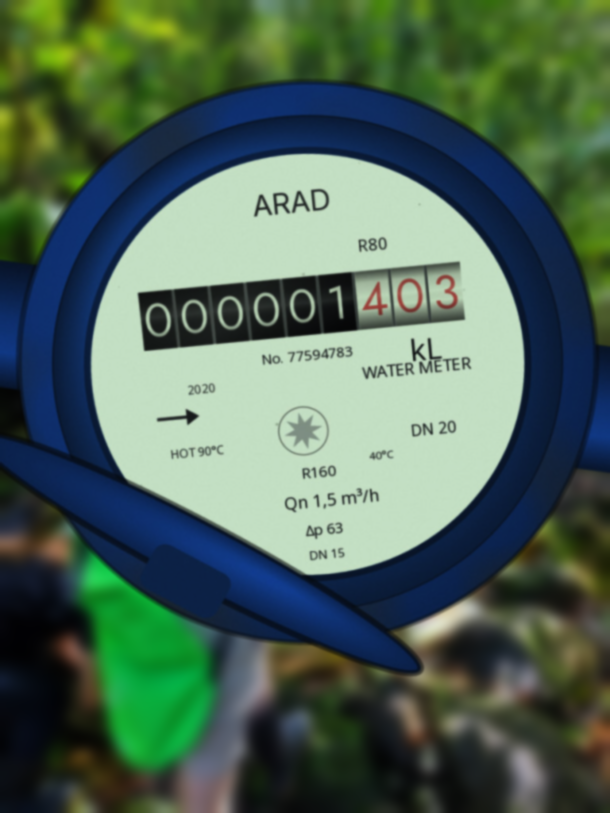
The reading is 1.403kL
